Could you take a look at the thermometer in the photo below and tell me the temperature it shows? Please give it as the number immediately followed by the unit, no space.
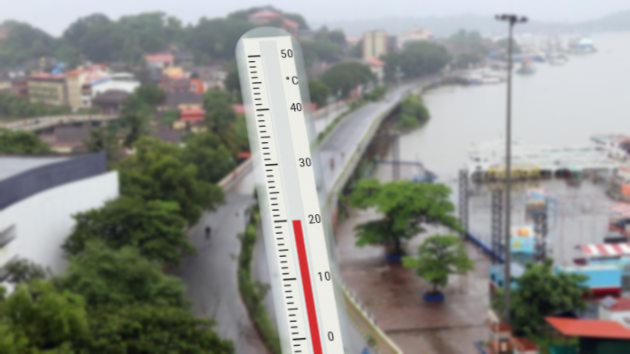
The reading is 20°C
